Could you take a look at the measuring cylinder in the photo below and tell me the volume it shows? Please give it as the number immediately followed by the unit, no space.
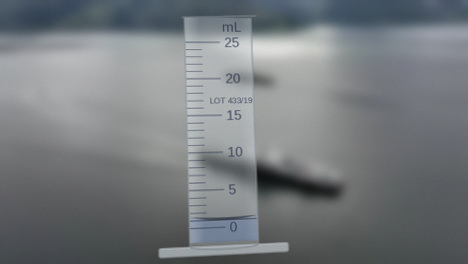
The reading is 1mL
